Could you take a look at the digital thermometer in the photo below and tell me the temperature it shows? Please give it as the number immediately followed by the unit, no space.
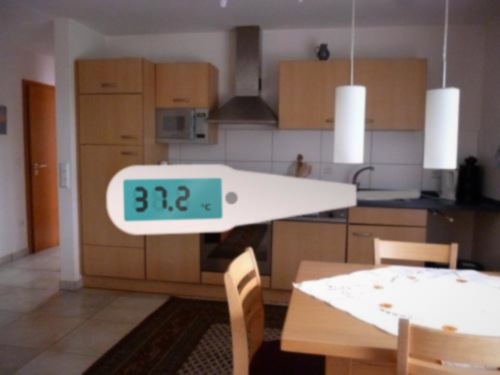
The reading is 37.2°C
